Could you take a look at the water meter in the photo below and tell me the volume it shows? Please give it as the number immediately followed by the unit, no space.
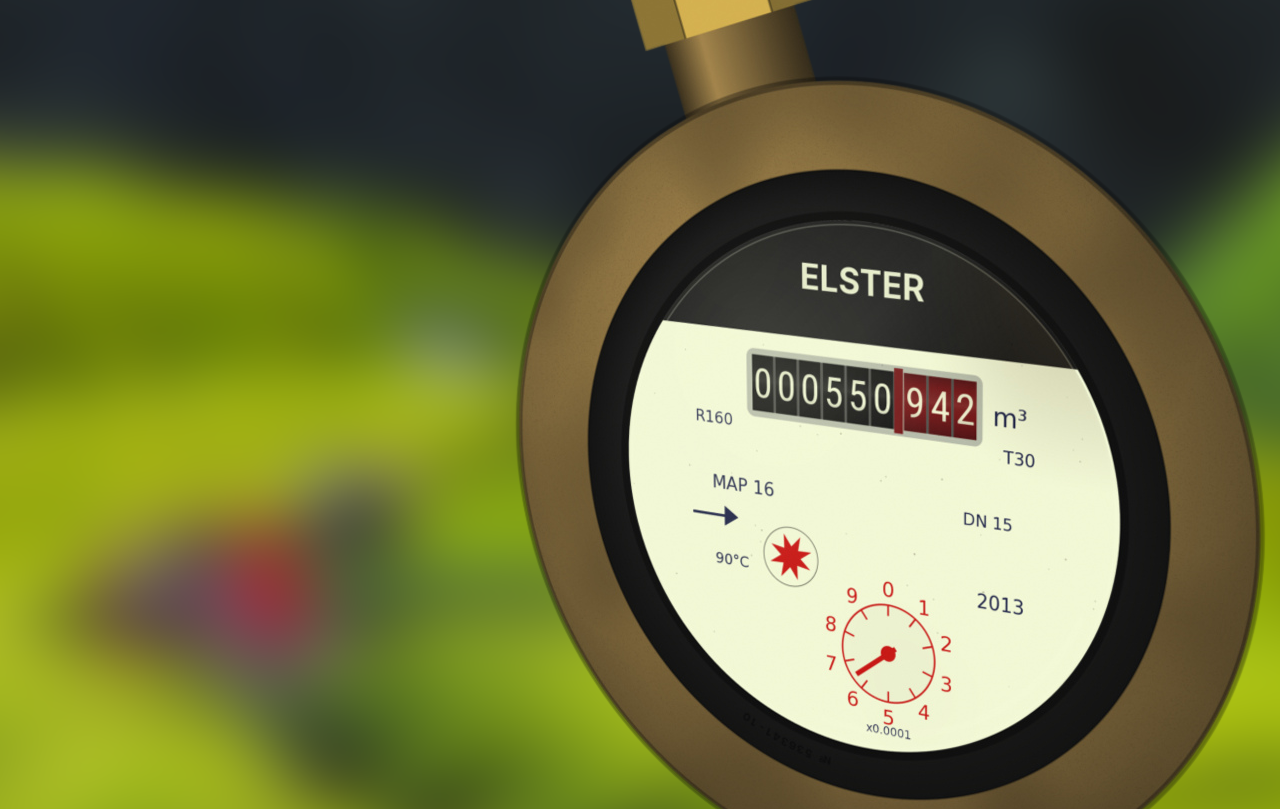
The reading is 550.9426m³
